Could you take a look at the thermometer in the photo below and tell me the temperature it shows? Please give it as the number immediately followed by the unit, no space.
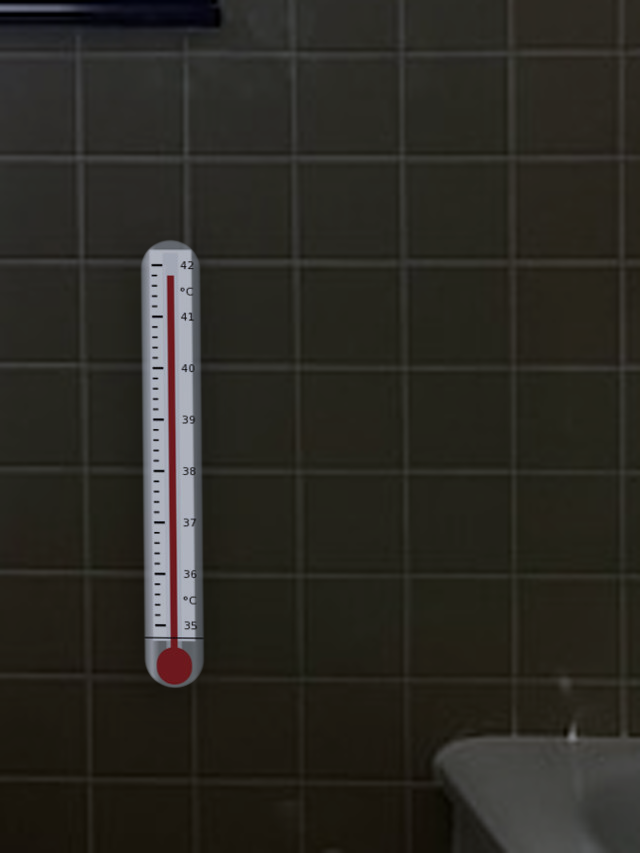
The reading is 41.8°C
